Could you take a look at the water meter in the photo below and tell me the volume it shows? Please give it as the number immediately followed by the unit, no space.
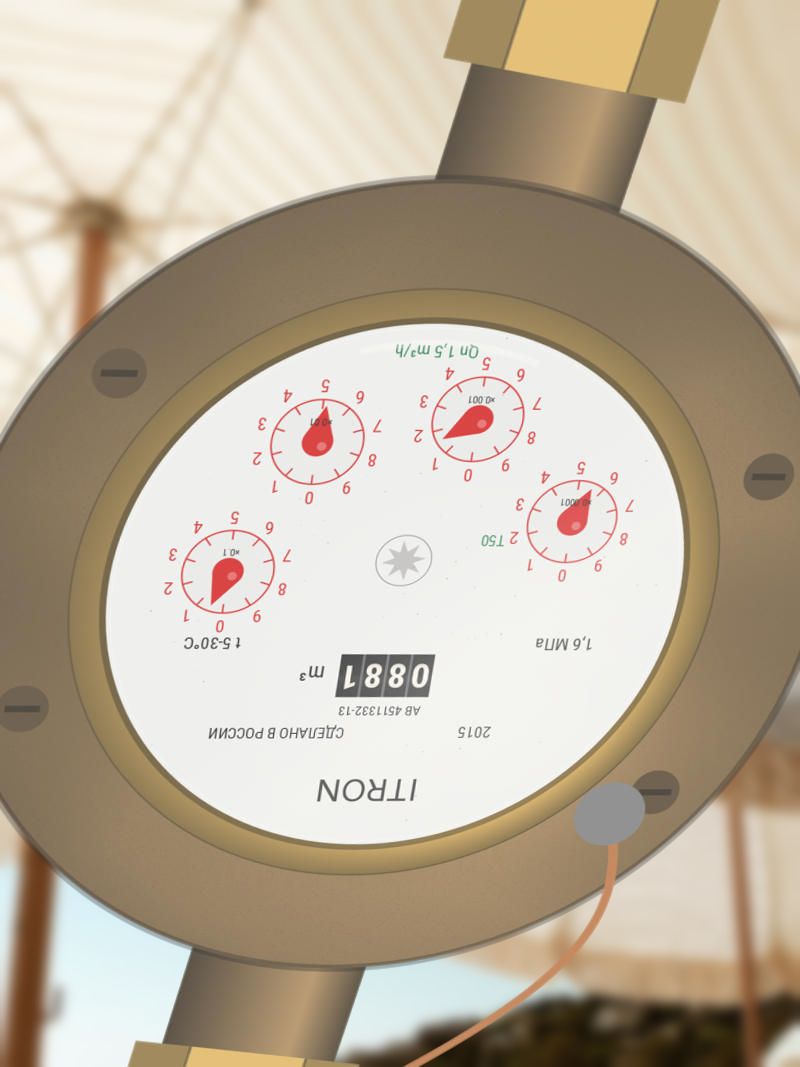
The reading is 881.0515m³
